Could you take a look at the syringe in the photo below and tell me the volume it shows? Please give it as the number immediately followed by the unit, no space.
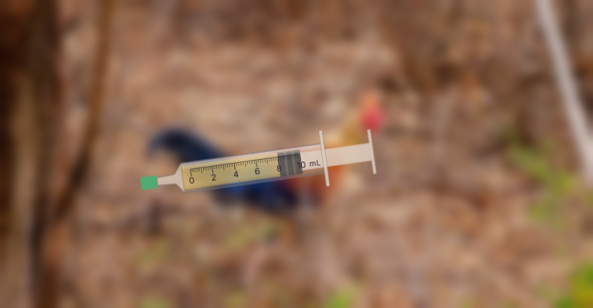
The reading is 8mL
